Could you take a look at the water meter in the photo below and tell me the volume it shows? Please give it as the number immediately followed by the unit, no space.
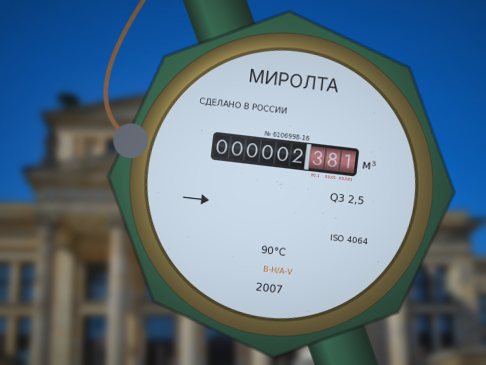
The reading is 2.381m³
